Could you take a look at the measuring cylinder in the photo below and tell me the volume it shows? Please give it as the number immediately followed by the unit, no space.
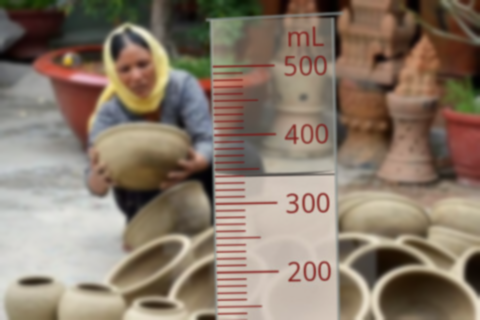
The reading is 340mL
